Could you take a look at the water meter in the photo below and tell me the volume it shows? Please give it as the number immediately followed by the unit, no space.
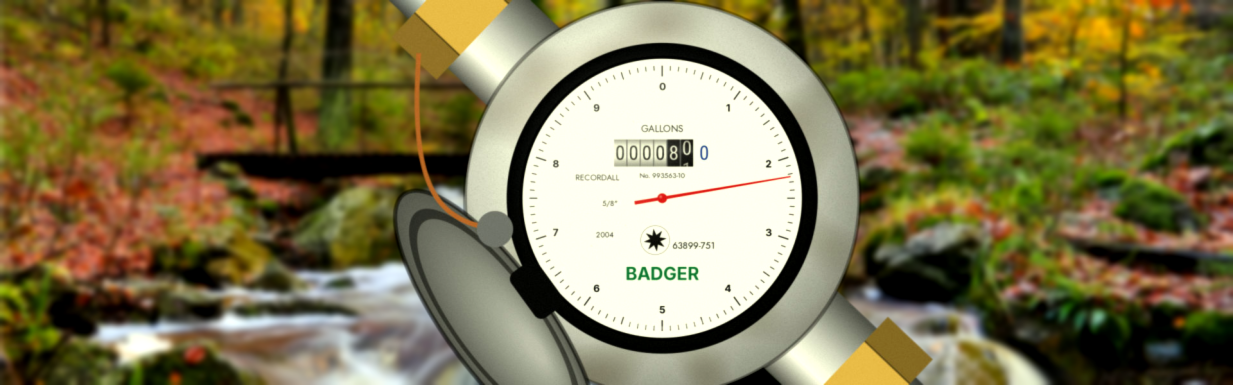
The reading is 802.2gal
